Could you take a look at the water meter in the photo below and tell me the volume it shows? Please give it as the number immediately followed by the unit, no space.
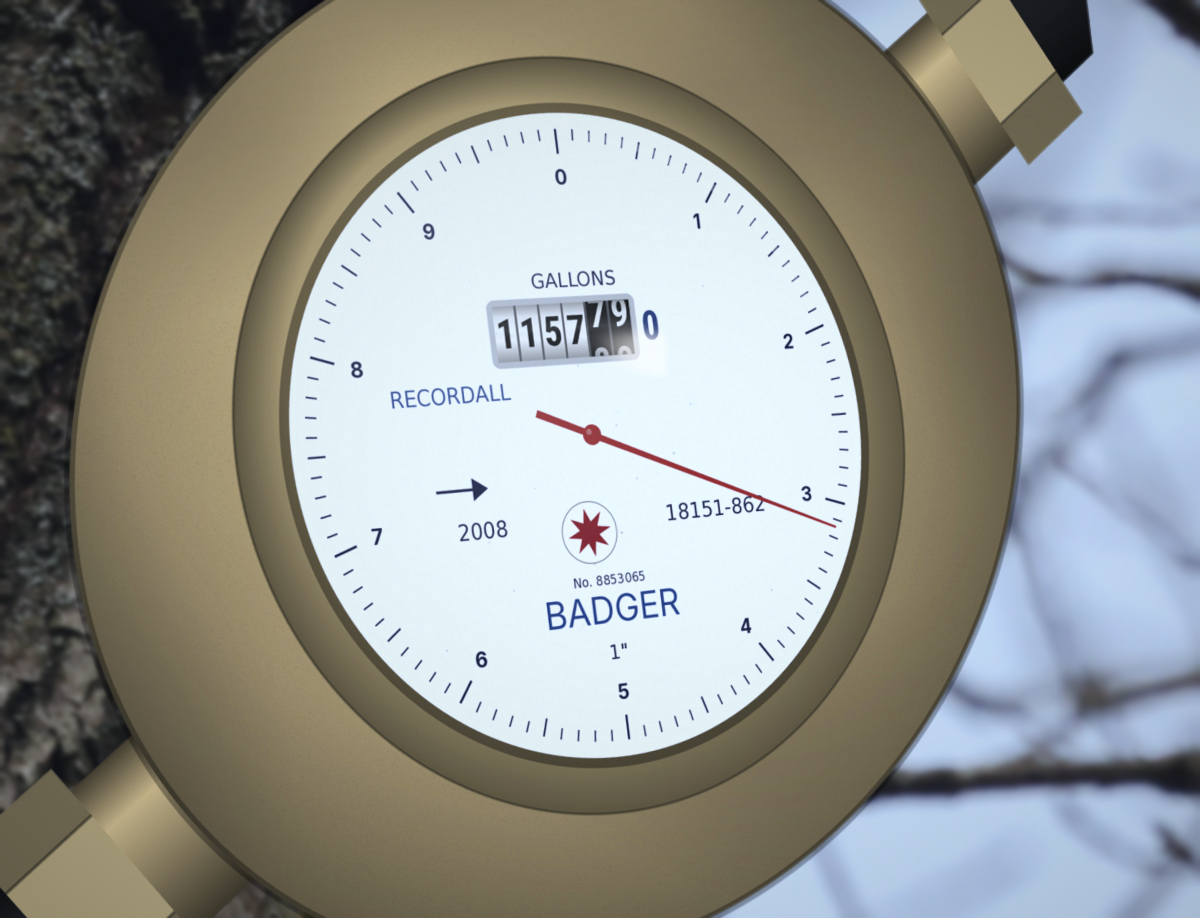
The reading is 1157793.1gal
